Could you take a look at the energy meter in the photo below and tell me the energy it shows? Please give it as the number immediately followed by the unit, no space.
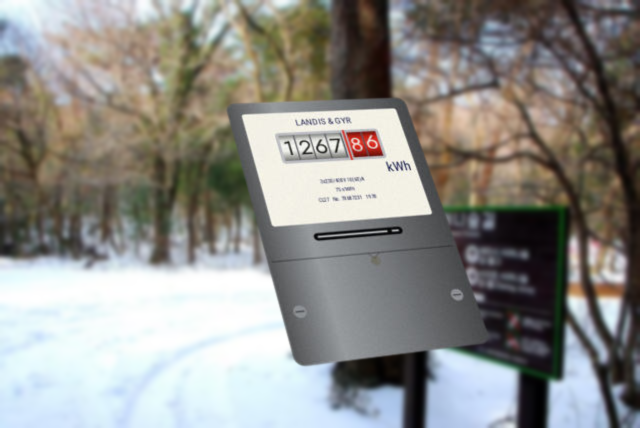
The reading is 1267.86kWh
